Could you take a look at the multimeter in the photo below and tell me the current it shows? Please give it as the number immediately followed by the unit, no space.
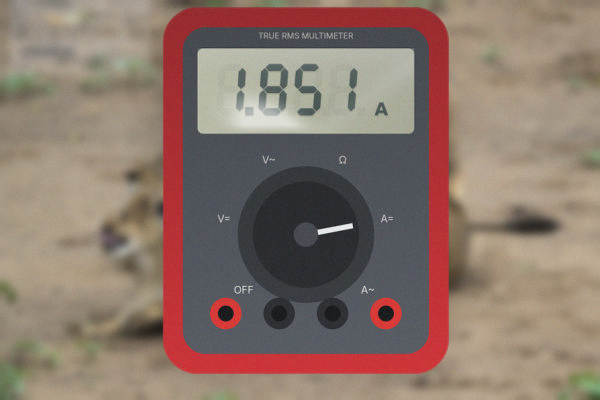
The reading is 1.851A
